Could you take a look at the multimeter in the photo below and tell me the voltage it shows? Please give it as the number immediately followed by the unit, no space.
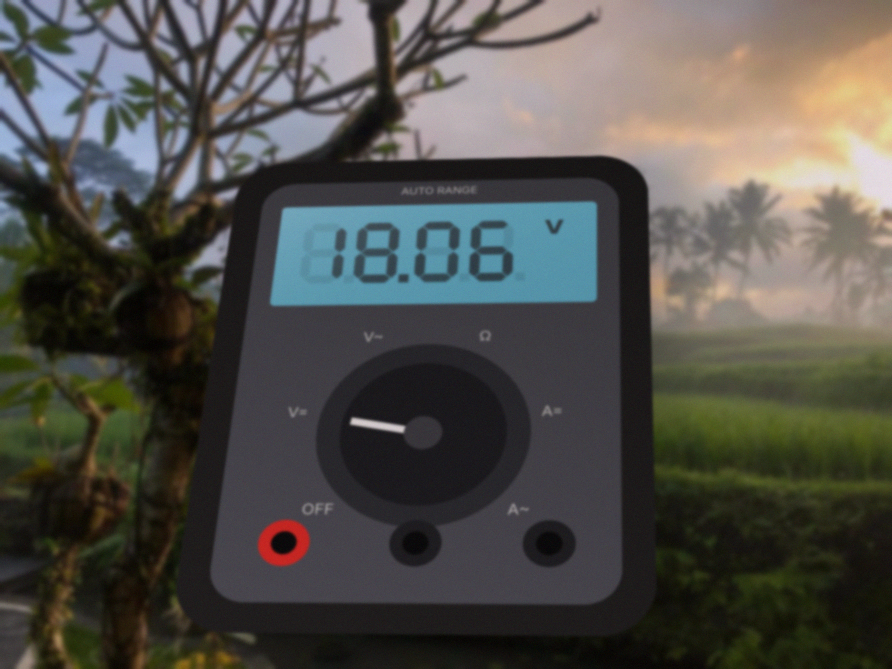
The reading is 18.06V
